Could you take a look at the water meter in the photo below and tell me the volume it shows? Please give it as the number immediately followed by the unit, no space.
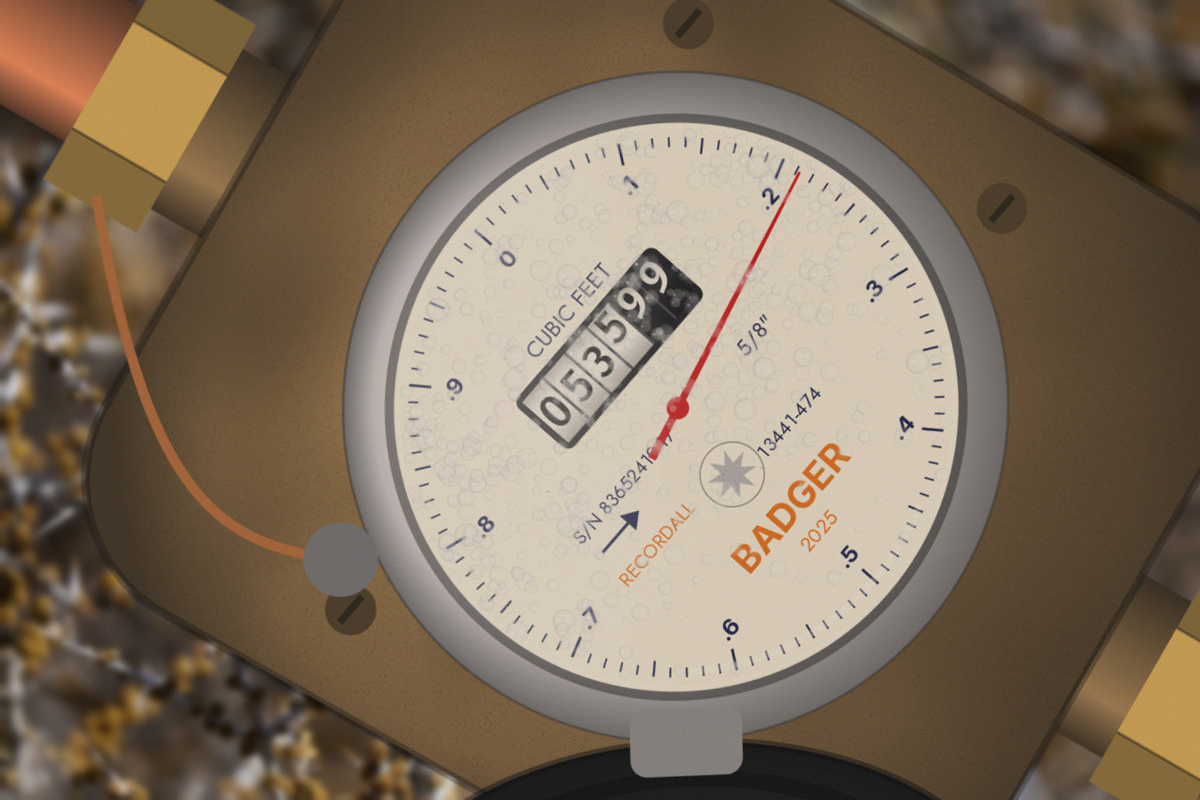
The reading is 53599.21ft³
